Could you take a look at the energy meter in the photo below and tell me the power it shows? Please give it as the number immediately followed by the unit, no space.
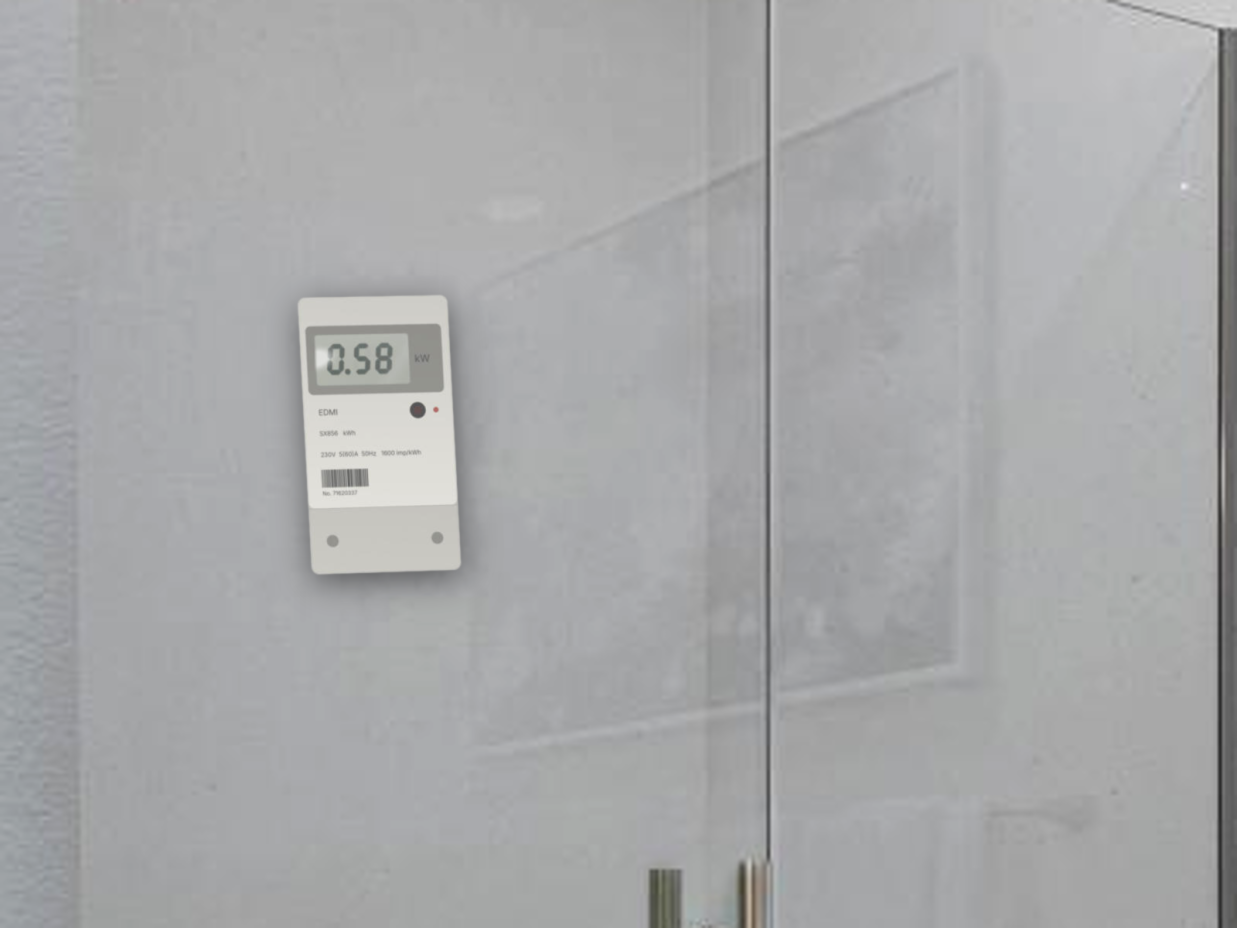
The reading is 0.58kW
